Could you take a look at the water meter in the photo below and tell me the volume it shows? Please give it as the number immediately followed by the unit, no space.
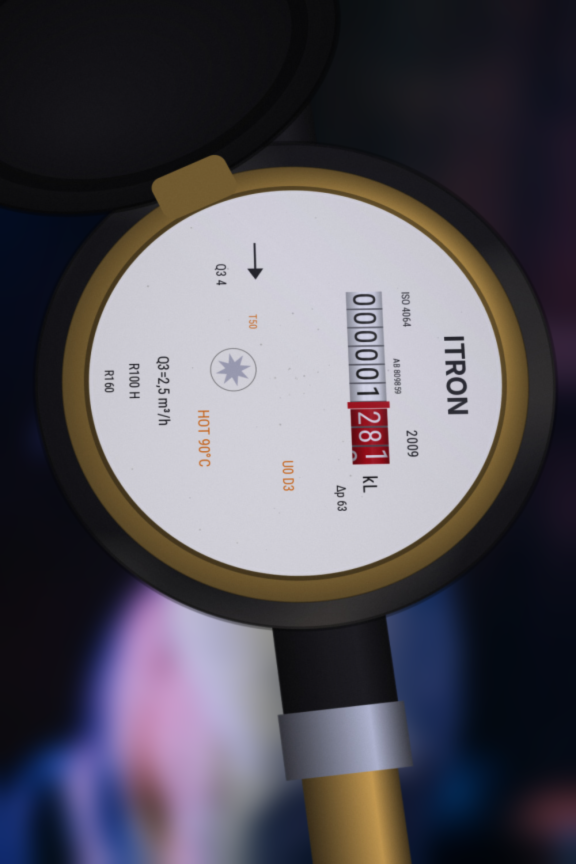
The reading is 1.281kL
